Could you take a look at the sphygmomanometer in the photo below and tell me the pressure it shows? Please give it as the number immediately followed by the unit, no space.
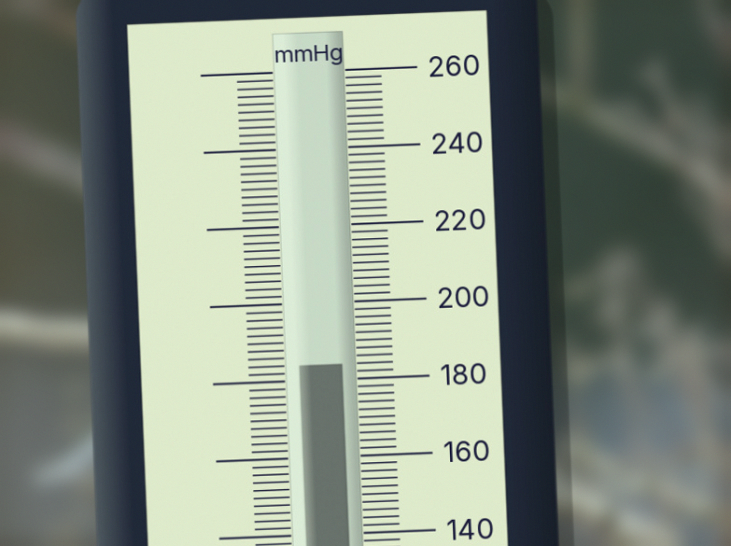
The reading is 184mmHg
